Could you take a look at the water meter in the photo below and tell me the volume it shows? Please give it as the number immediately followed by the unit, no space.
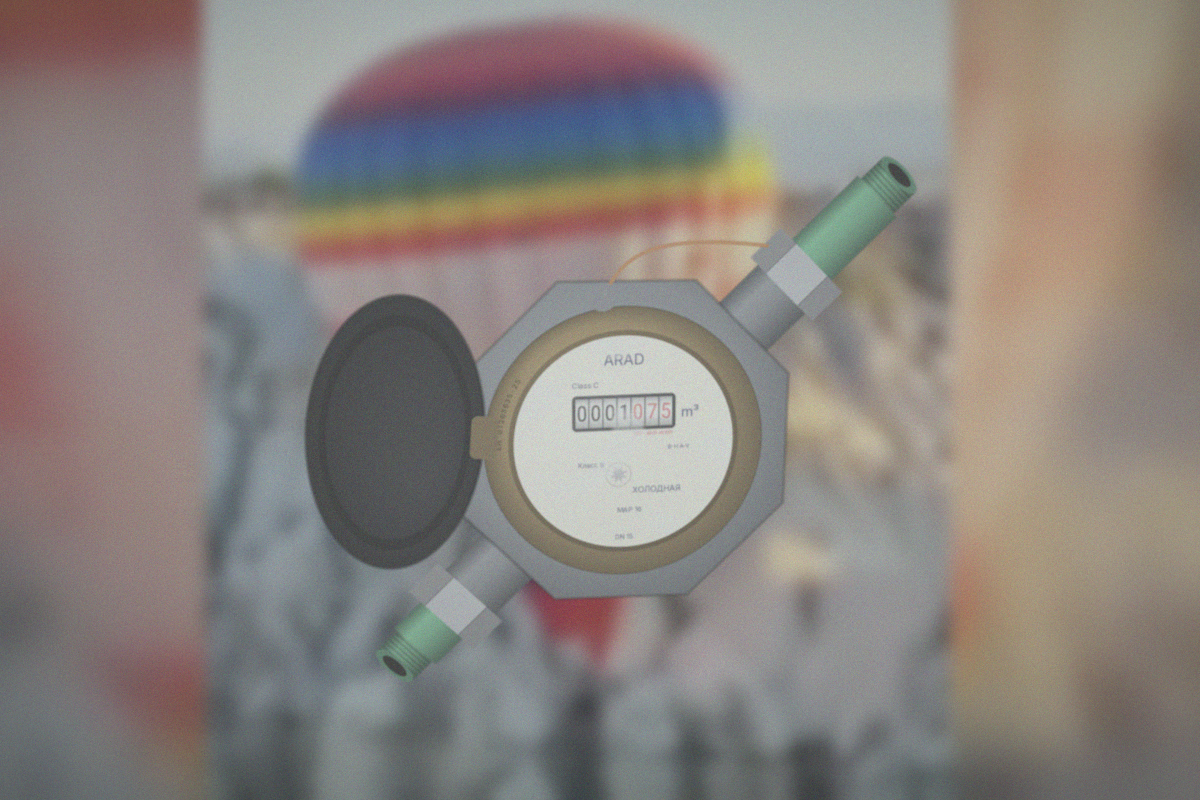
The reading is 1.075m³
